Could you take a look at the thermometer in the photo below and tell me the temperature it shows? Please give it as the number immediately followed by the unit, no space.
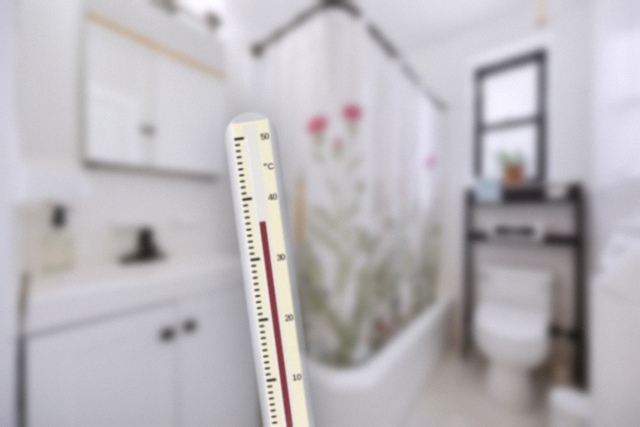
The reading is 36°C
